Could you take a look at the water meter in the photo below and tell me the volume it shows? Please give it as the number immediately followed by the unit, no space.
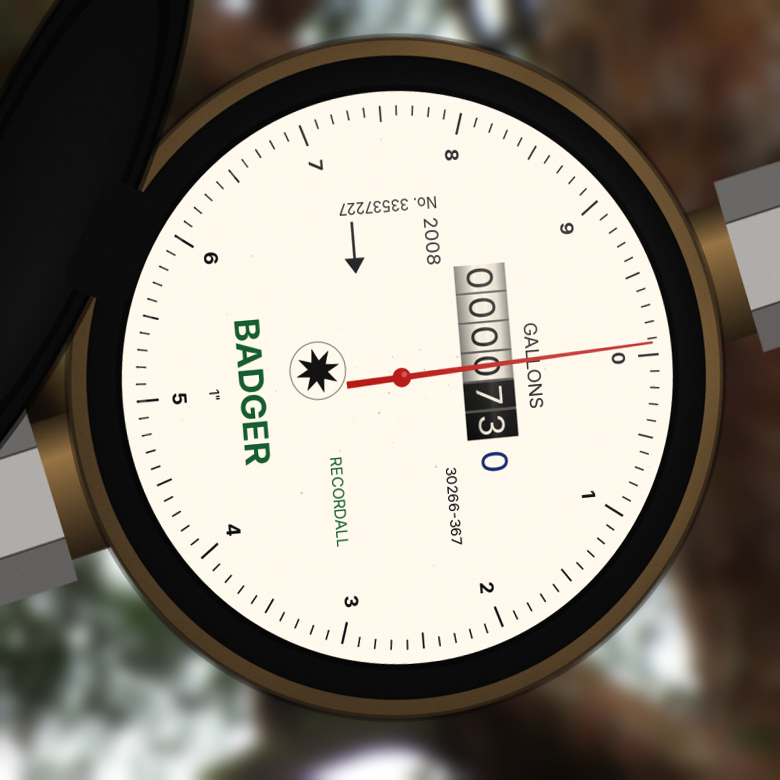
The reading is 729.9gal
